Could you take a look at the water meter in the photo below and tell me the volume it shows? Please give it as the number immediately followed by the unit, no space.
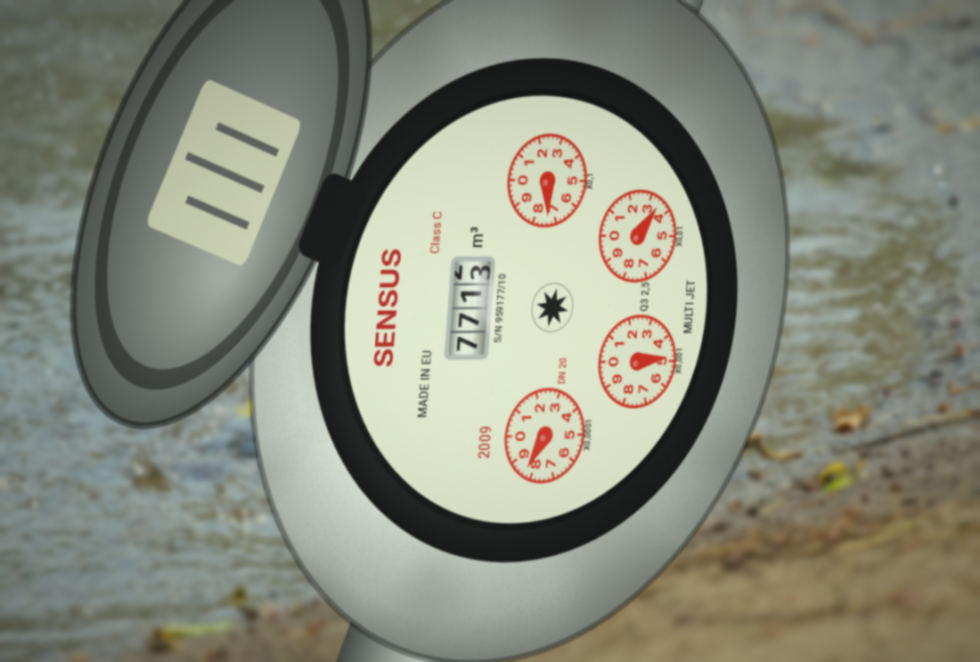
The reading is 7712.7348m³
